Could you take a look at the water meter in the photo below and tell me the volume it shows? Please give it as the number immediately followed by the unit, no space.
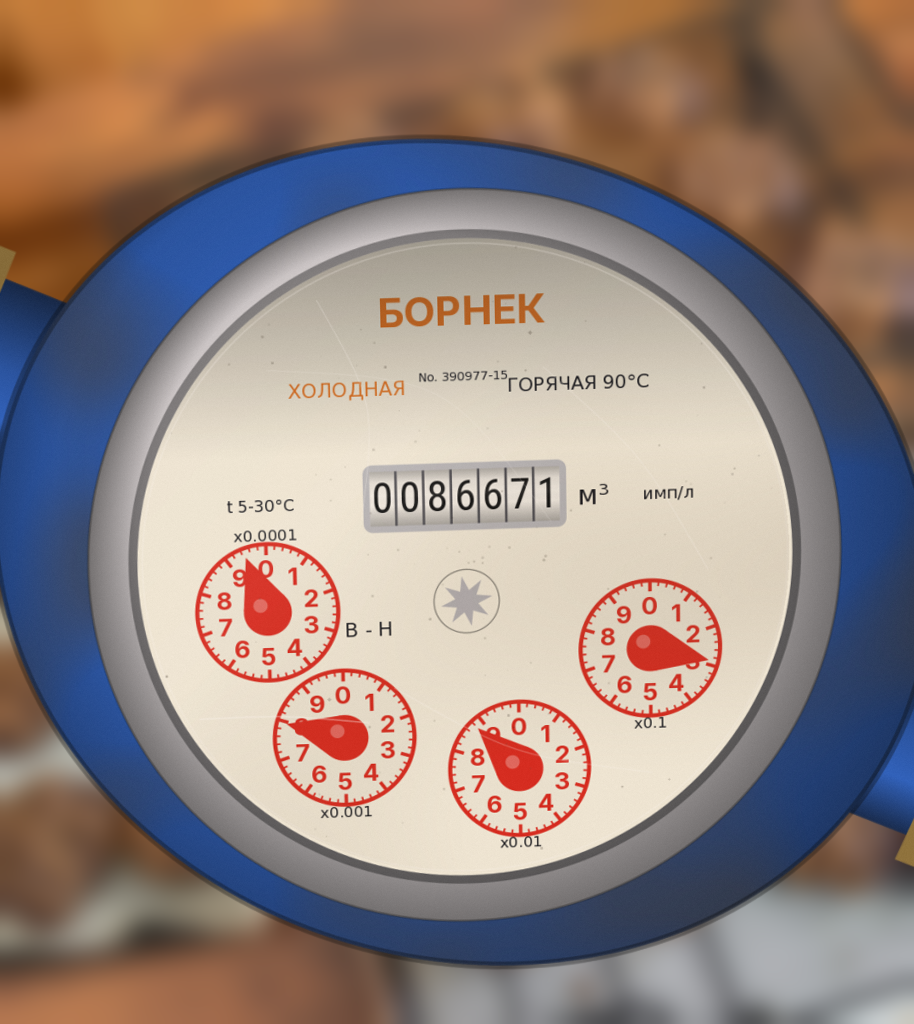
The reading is 86671.2879m³
